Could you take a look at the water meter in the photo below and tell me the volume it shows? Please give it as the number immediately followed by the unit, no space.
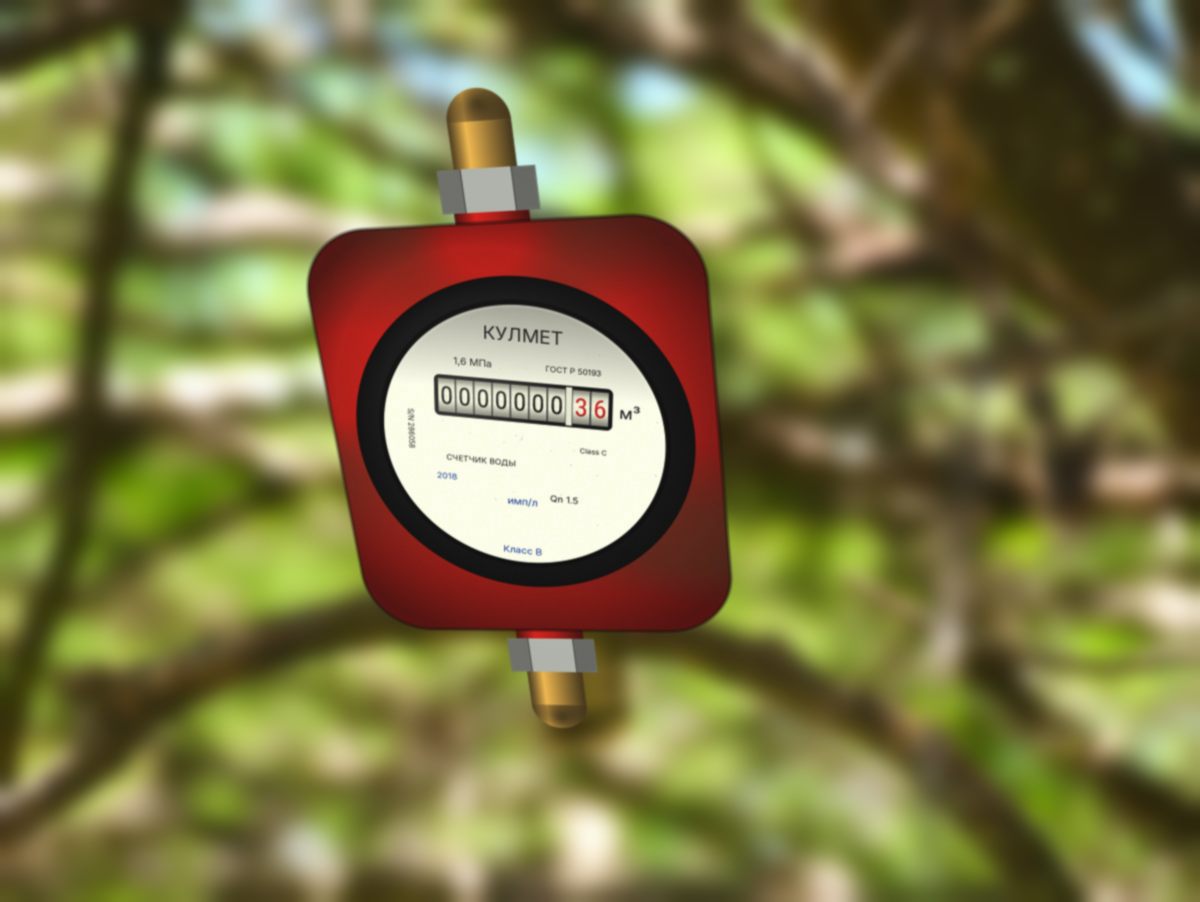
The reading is 0.36m³
